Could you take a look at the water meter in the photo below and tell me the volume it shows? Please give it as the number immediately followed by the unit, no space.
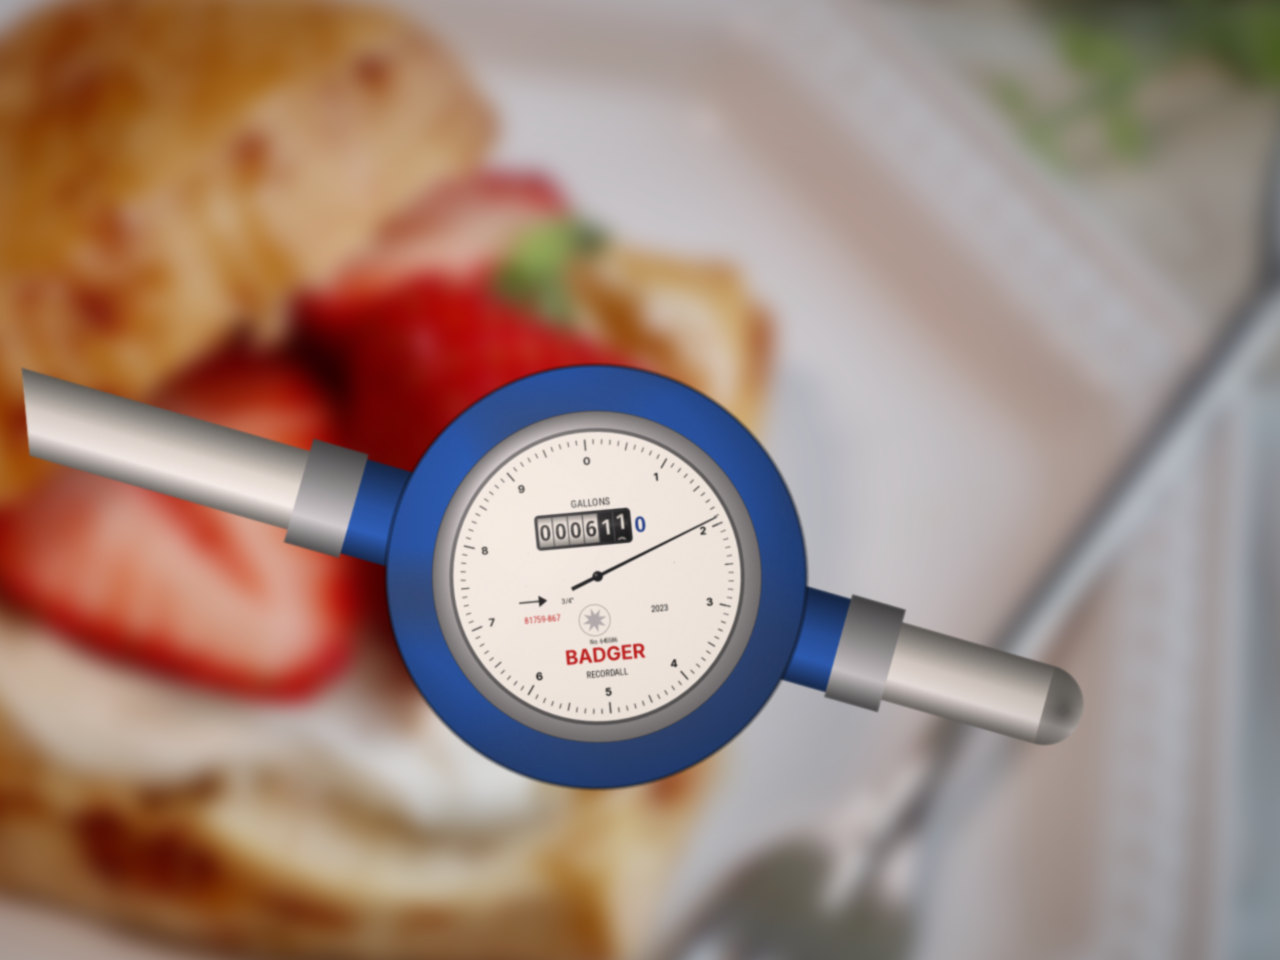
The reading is 6111.9gal
